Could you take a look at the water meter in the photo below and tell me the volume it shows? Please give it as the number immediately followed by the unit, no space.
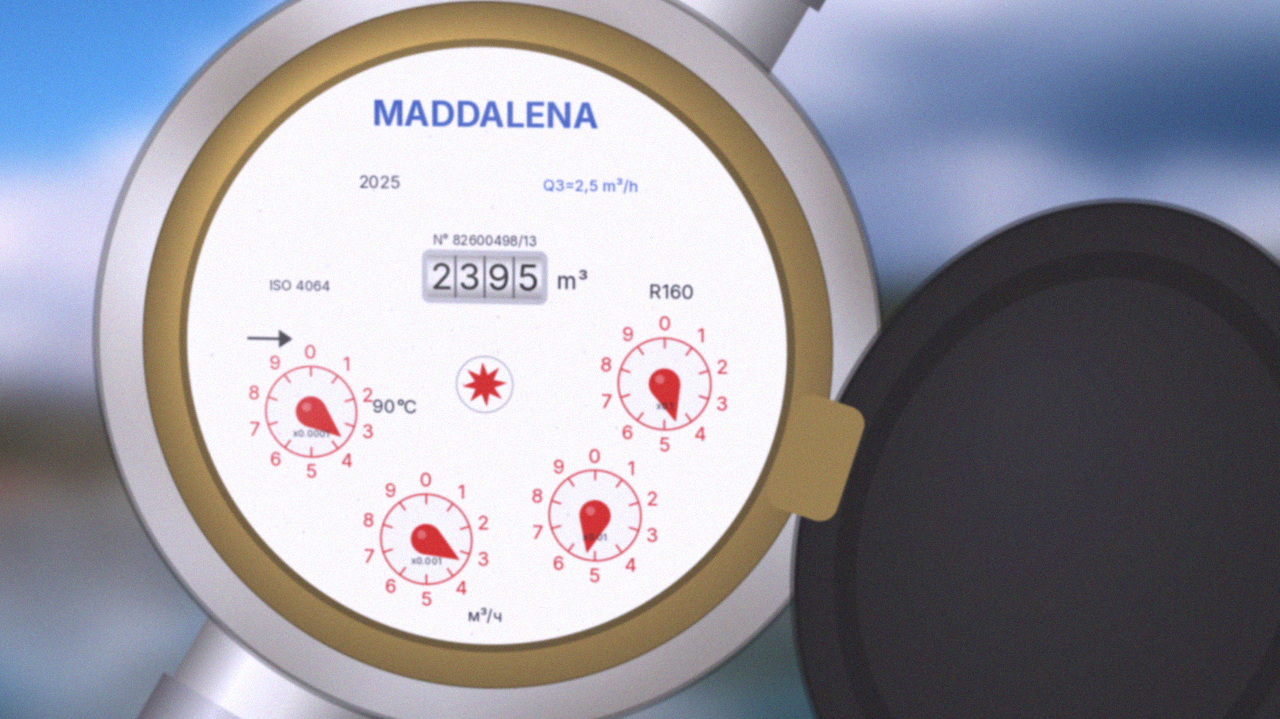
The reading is 2395.4533m³
